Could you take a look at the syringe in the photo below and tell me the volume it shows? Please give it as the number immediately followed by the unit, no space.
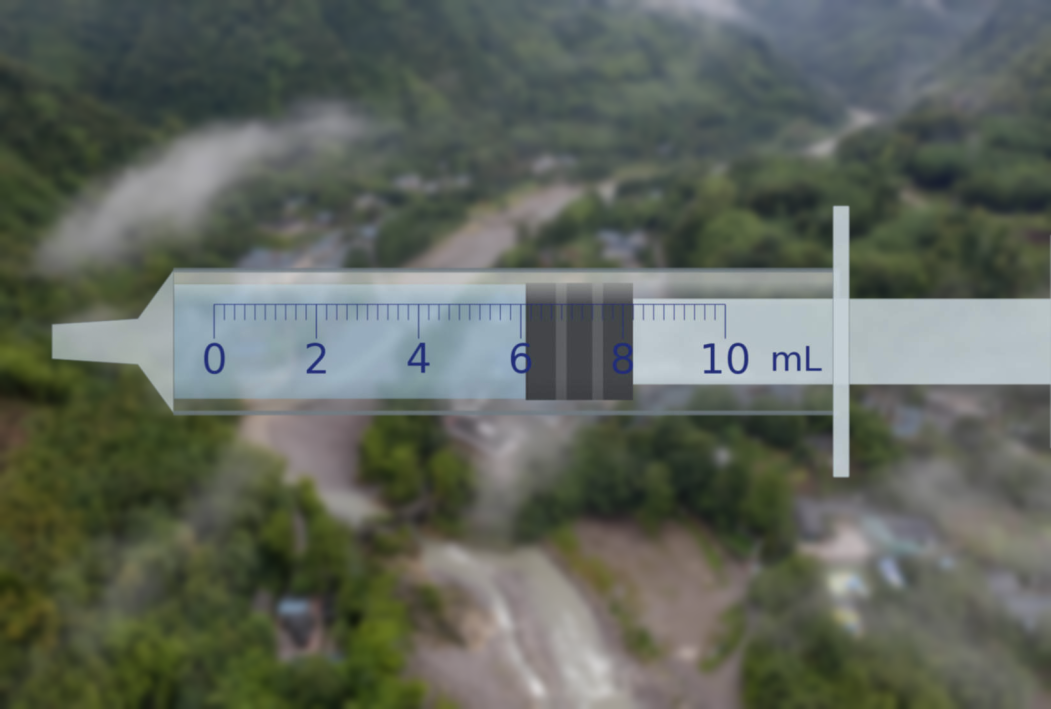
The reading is 6.1mL
